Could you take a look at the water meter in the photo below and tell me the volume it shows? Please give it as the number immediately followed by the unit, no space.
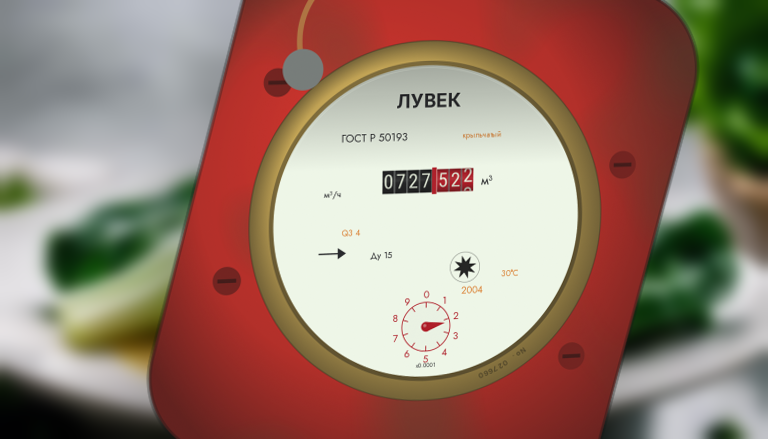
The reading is 727.5222m³
